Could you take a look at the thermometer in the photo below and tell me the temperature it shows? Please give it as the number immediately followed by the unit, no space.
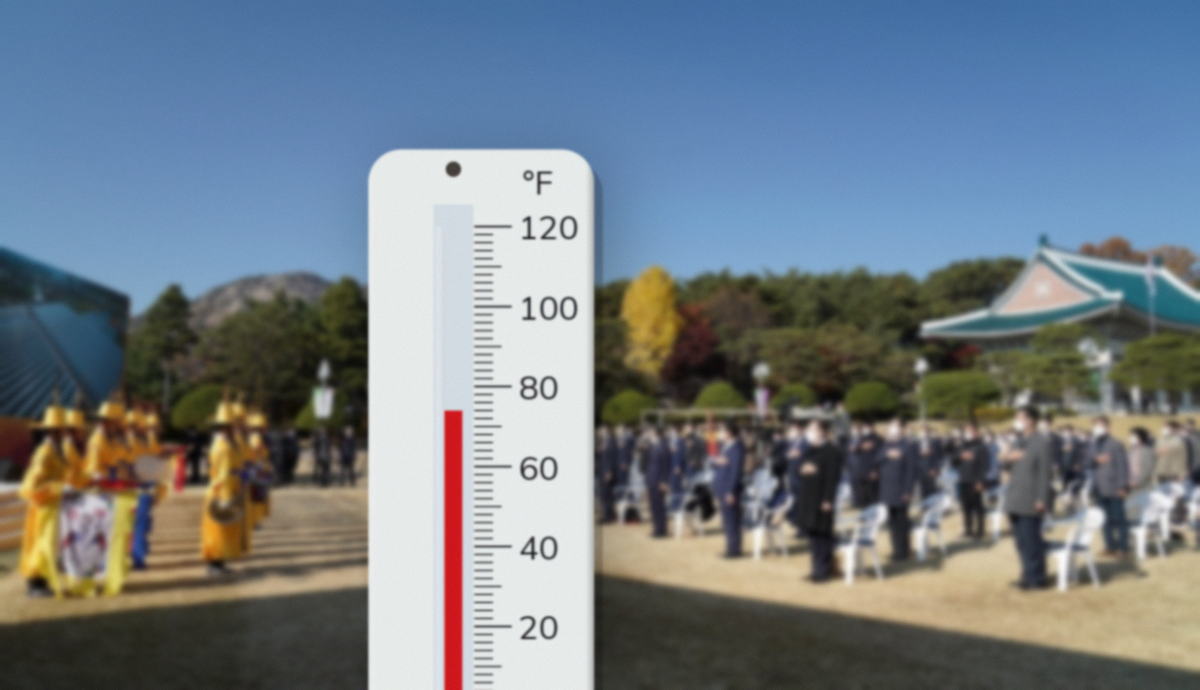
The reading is 74°F
